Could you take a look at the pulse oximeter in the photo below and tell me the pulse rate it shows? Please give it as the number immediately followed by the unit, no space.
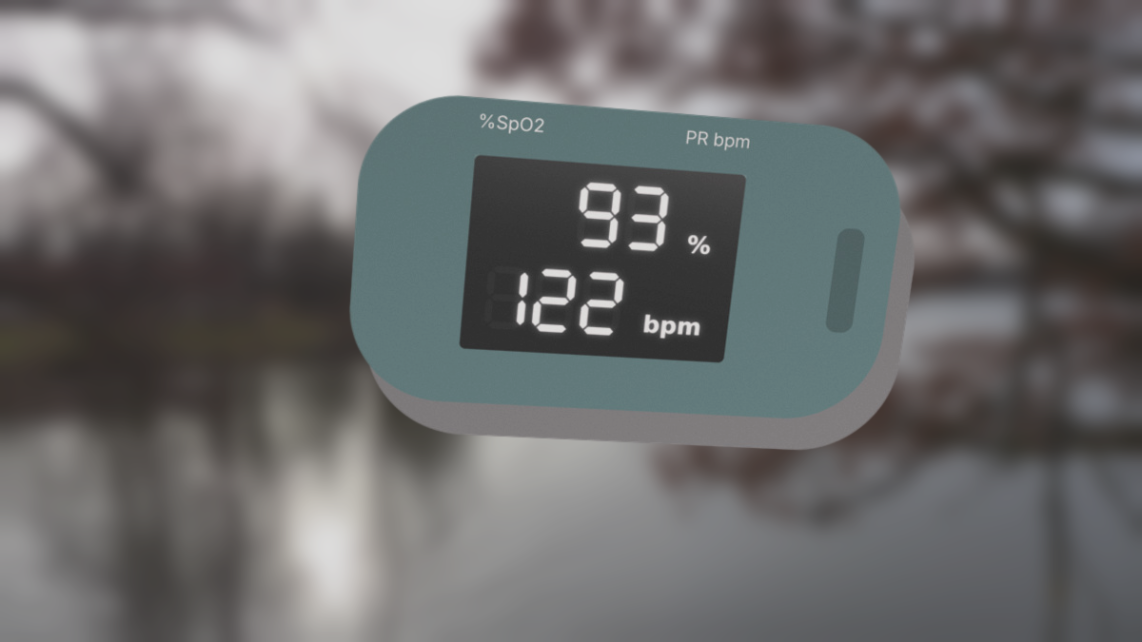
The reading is 122bpm
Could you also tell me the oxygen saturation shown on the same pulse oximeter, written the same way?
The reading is 93%
